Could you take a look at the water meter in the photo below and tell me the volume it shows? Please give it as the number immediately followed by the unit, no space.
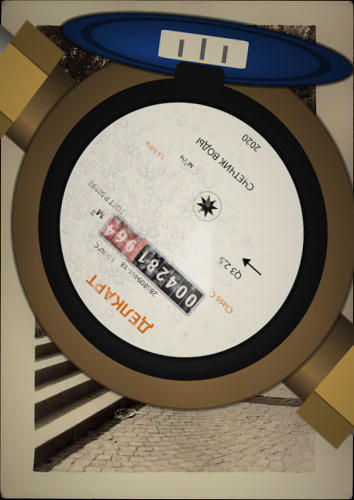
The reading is 4281.964m³
